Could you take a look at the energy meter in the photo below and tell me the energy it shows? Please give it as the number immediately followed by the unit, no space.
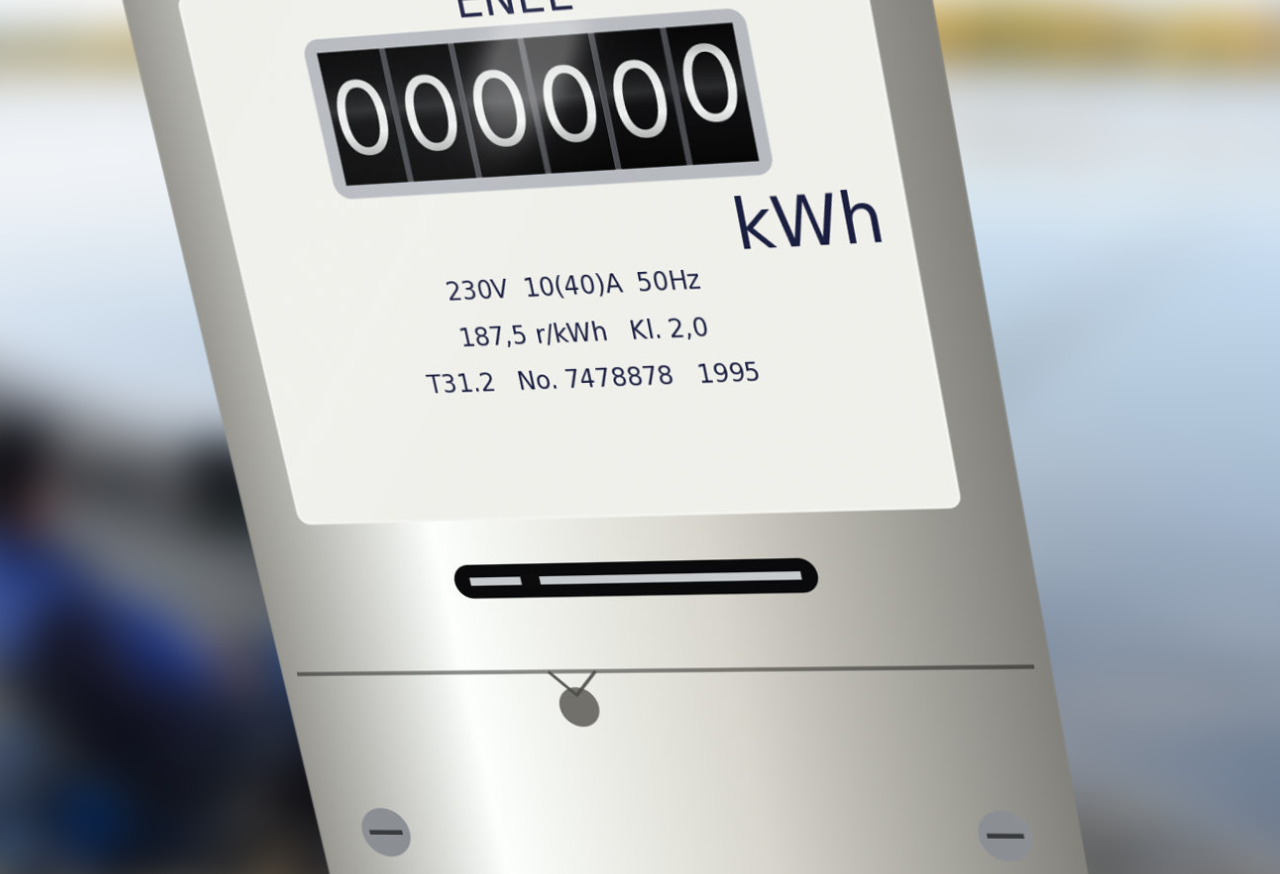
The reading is 0kWh
